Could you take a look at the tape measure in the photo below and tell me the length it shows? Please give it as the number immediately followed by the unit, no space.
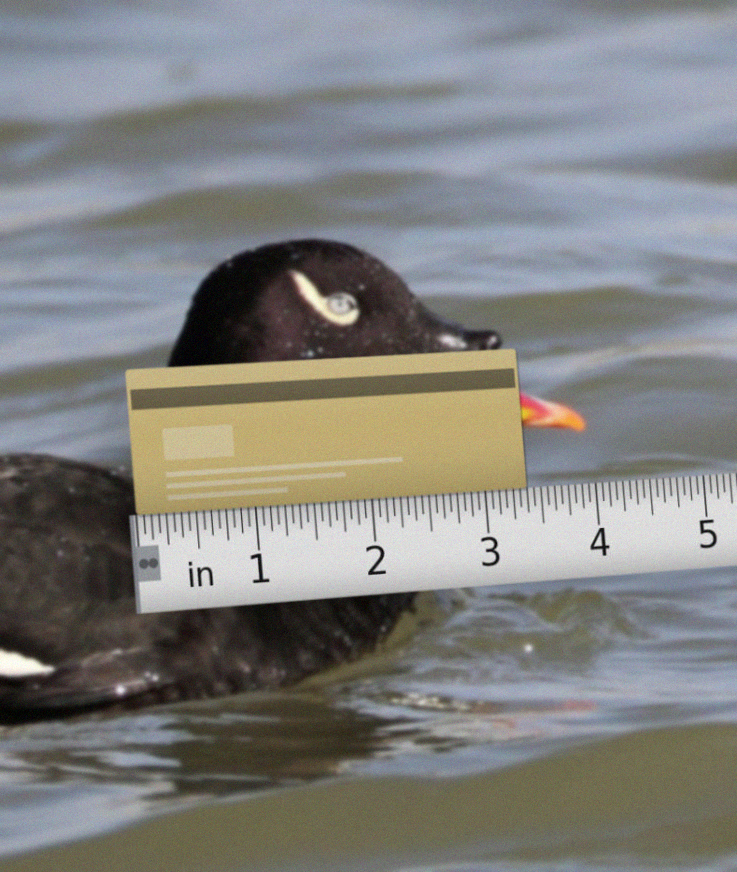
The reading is 3.375in
